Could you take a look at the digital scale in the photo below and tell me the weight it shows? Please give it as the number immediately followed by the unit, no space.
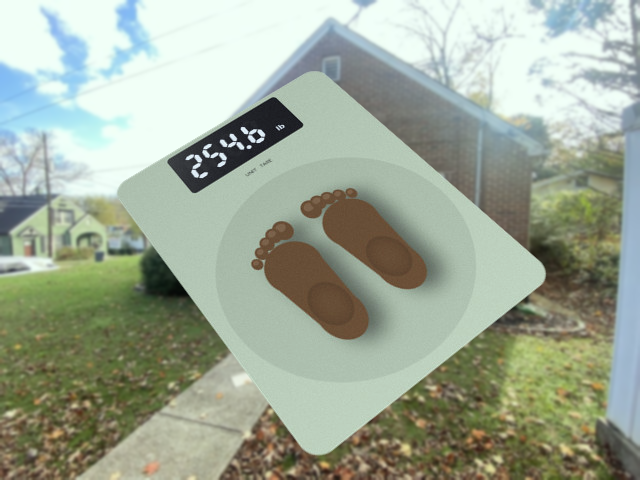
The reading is 254.6lb
